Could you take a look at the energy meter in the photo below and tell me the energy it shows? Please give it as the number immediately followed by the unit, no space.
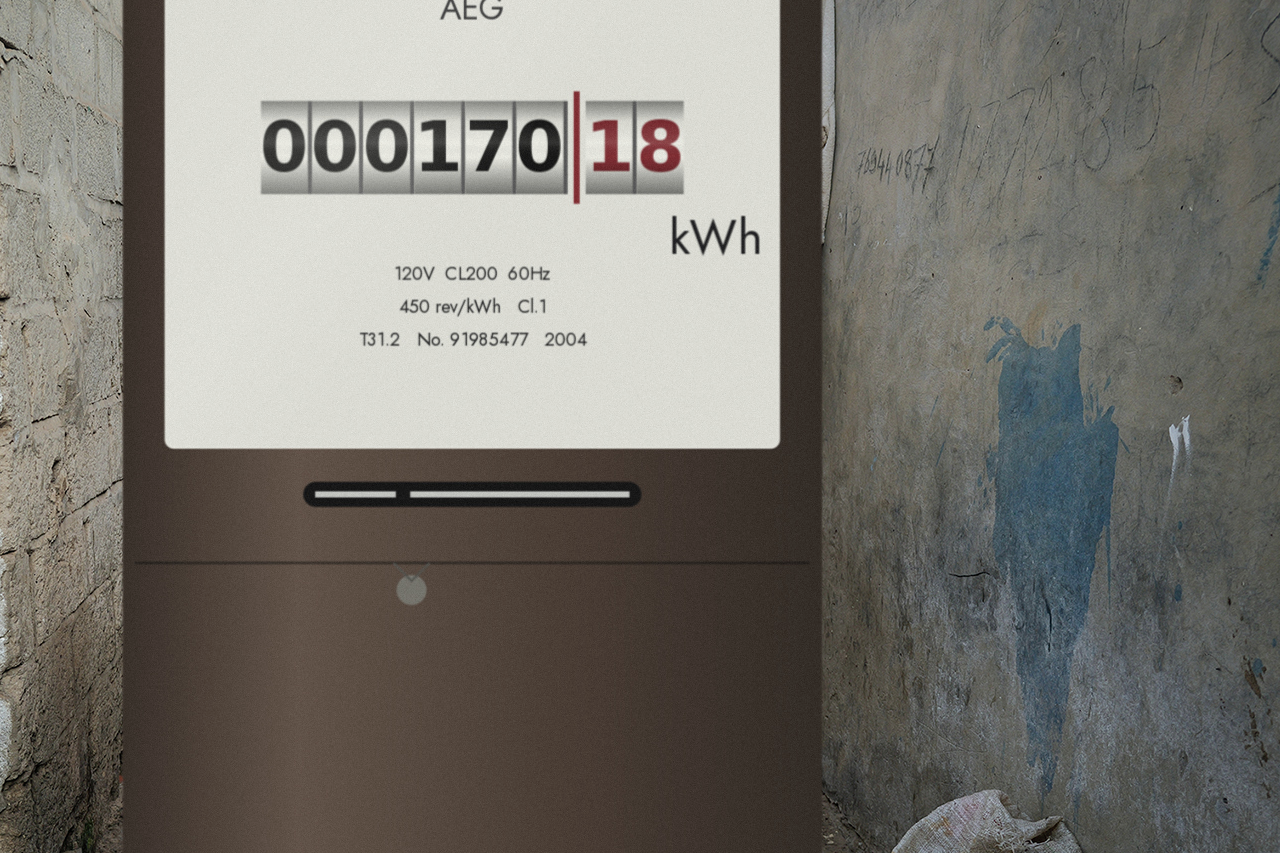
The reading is 170.18kWh
